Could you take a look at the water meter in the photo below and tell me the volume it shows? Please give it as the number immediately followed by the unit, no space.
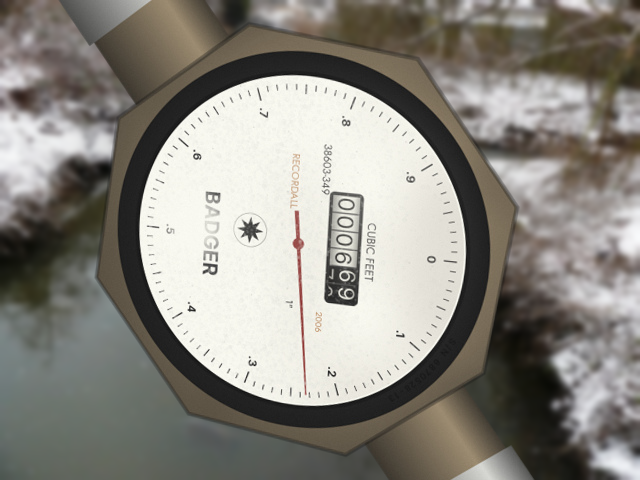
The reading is 669.23ft³
